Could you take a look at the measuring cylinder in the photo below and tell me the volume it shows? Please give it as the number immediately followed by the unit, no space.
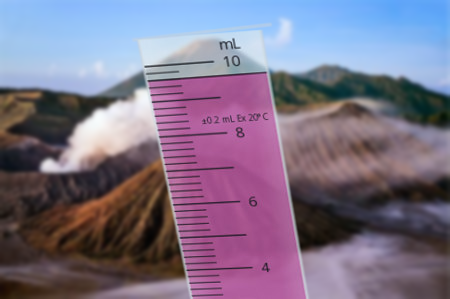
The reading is 9.6mL
